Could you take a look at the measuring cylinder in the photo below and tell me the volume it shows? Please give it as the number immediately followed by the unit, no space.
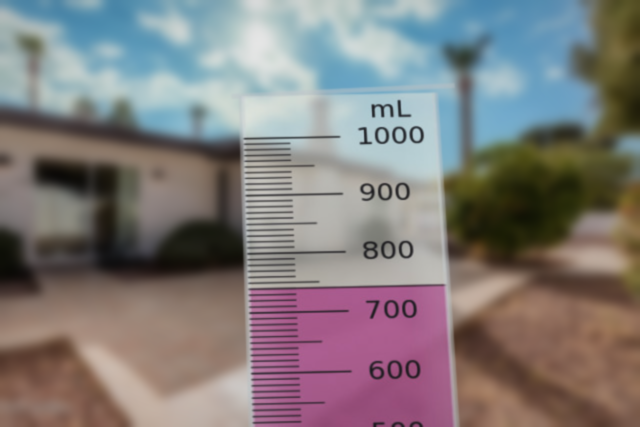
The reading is 740mL
